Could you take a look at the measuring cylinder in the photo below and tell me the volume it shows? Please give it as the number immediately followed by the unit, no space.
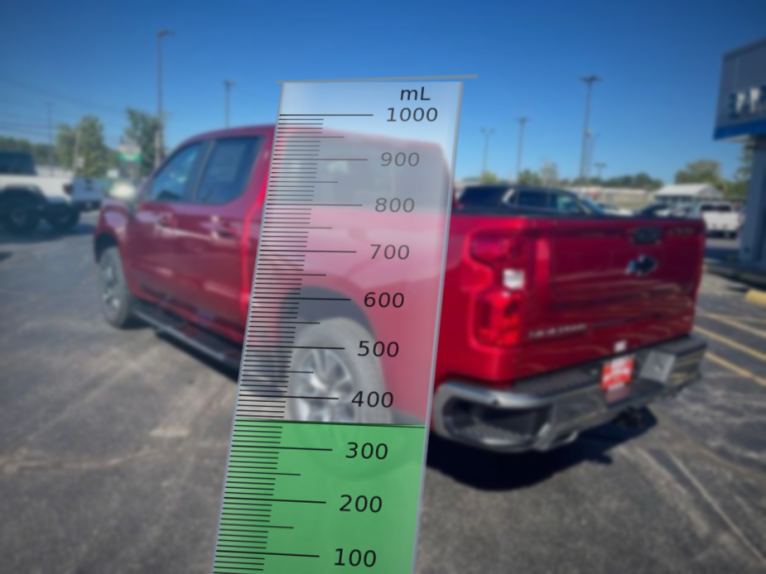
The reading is 350mL
